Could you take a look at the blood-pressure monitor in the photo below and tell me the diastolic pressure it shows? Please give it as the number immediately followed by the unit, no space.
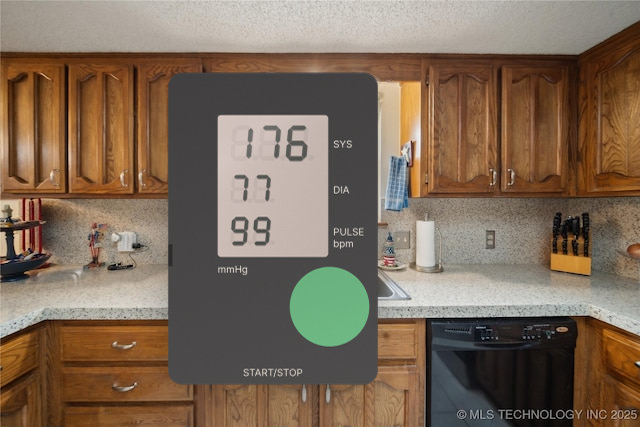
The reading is 77mmHg
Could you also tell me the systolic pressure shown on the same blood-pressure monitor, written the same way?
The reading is 176mmHg
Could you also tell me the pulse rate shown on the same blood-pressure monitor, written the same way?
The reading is 99bpm
